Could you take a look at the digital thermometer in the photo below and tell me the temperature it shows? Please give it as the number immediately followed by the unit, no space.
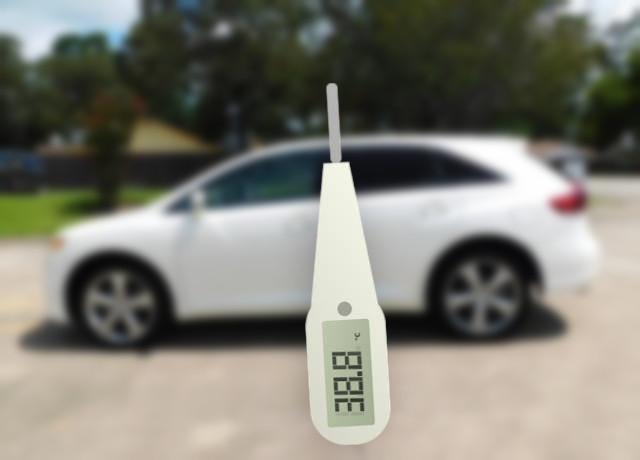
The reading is 38.8°C
